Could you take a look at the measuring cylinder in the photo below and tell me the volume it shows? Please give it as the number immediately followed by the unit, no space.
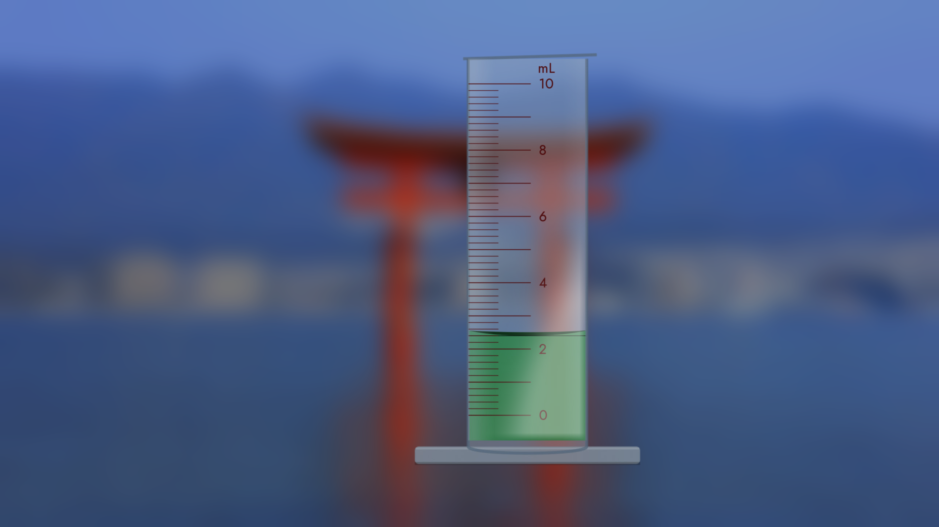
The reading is 2.4mL
